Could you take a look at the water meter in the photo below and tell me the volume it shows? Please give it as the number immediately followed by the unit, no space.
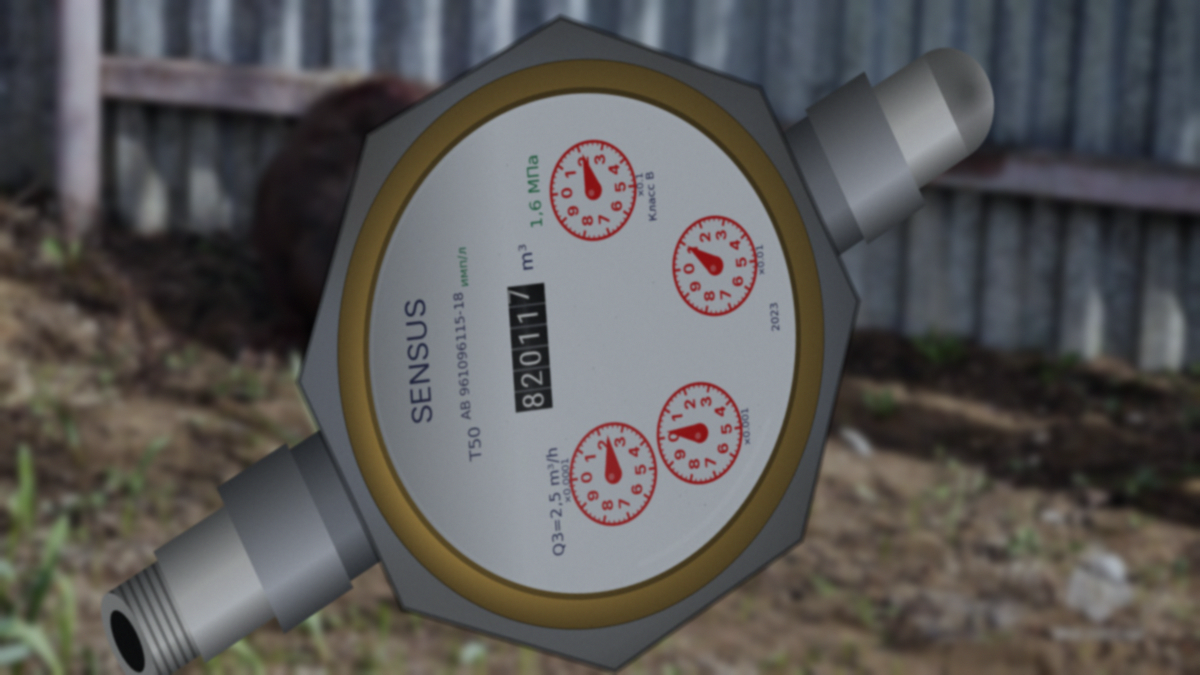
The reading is 820117.2102m³
